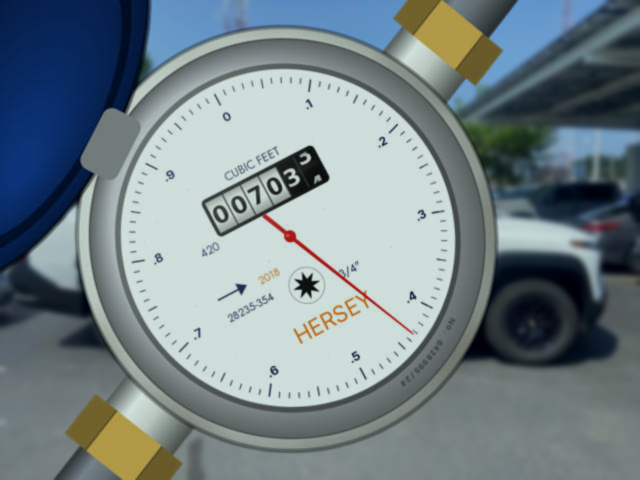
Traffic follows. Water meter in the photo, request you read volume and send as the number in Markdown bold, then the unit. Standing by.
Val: **7033.43** ft³
